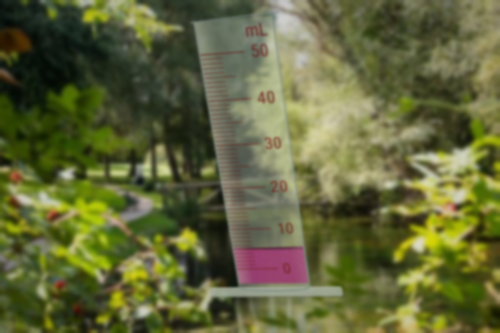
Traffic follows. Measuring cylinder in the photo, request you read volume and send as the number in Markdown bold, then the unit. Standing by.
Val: **5** mL
